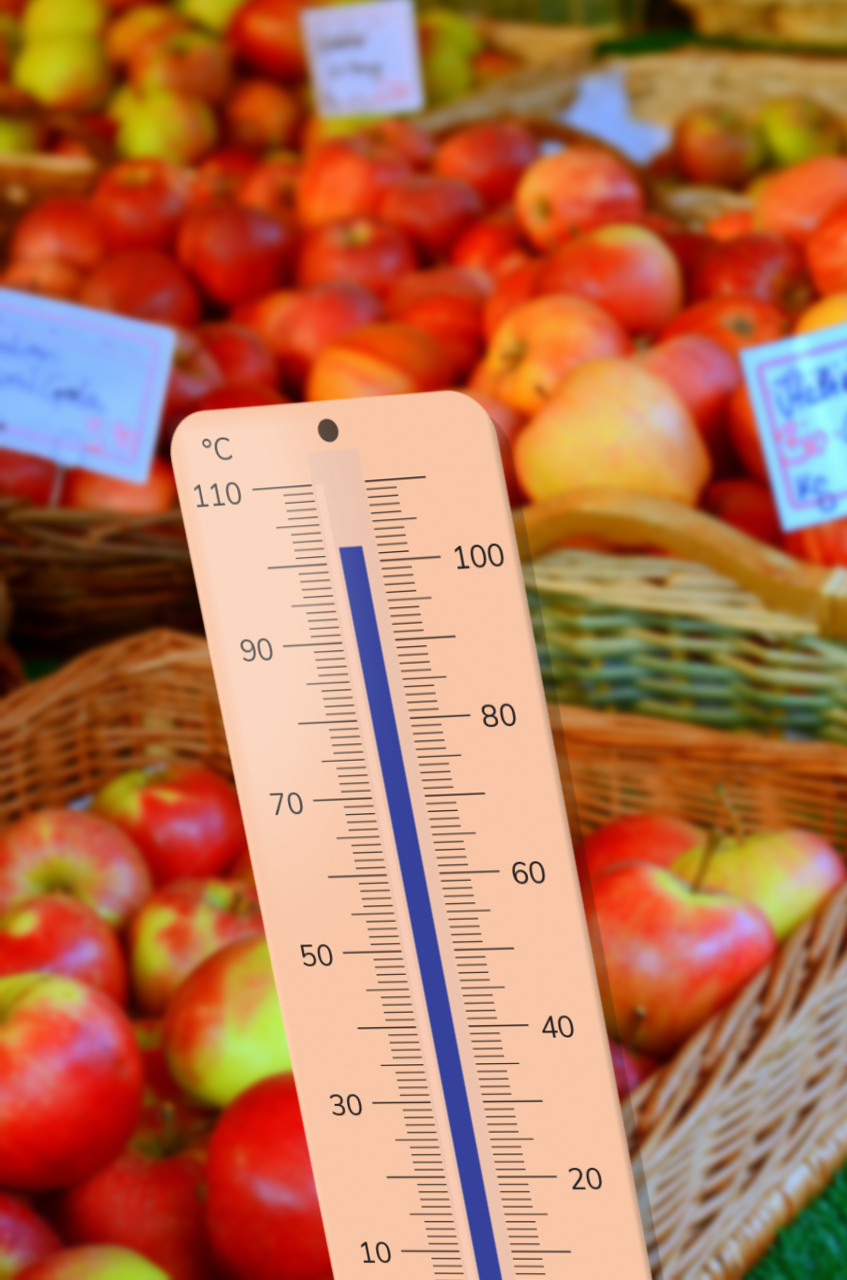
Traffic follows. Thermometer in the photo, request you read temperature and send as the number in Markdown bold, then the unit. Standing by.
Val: **102** °C
